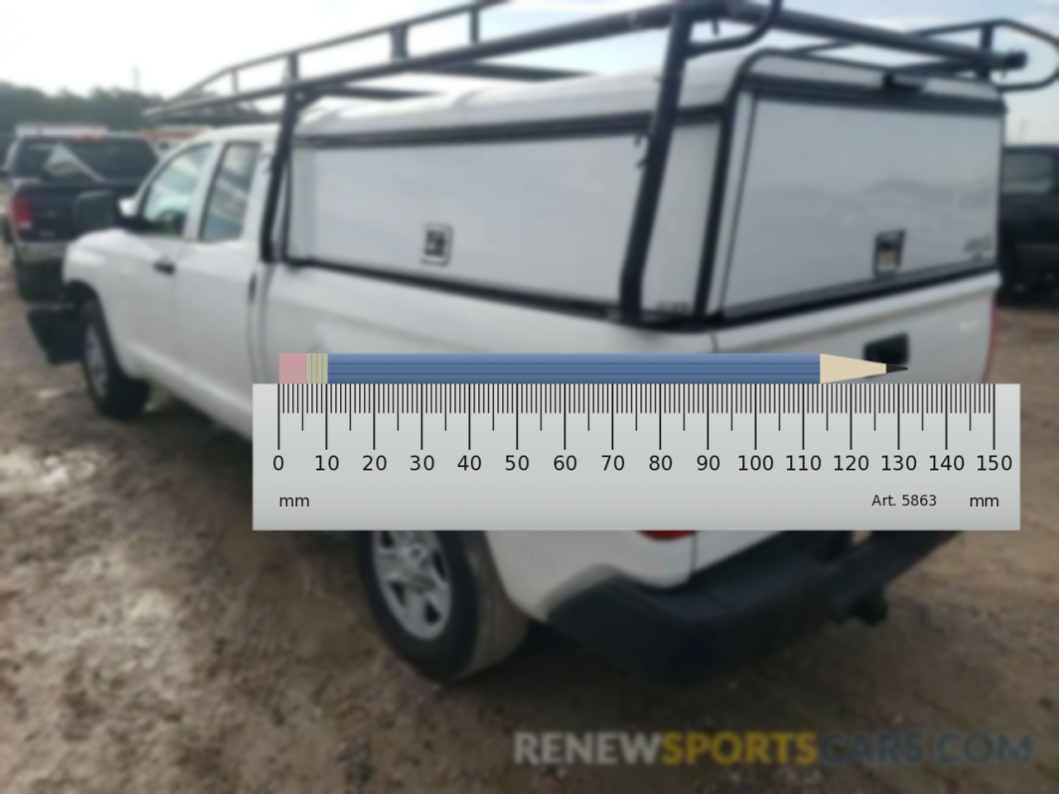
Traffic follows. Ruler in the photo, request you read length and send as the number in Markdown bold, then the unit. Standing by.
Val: **132** mm
